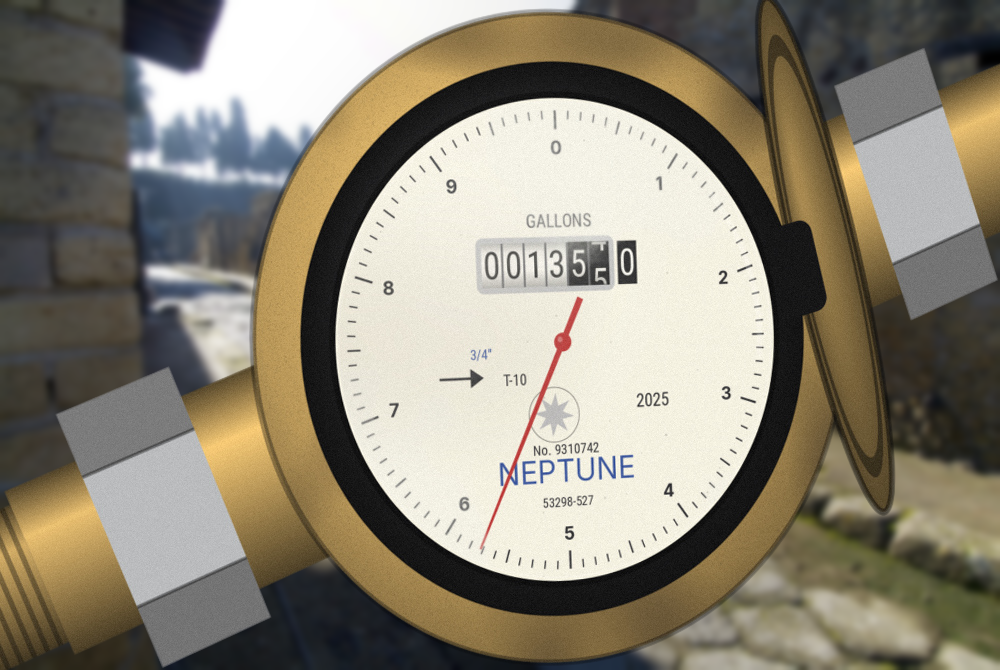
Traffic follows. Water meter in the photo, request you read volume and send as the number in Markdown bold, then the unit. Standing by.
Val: **13545.7** gal
